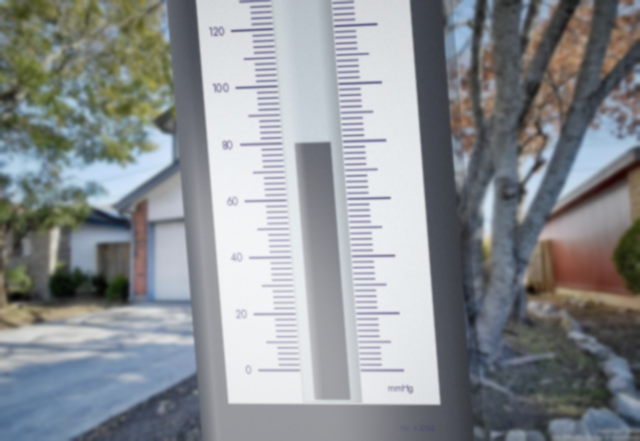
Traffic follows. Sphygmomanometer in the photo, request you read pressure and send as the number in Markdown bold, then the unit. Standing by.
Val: **80** mmHg
